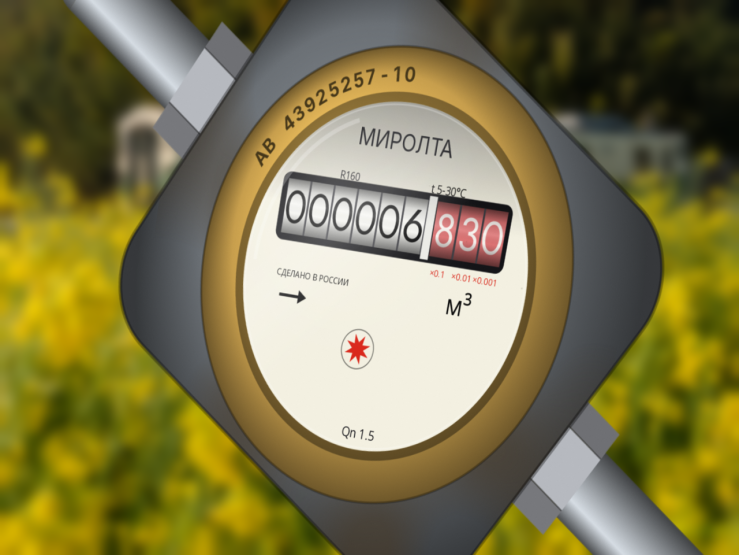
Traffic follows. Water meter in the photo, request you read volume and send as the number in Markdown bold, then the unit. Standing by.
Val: **6.830** m³
